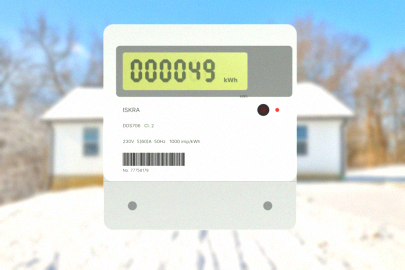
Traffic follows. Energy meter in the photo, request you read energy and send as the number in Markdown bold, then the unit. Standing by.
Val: **49** kWh
